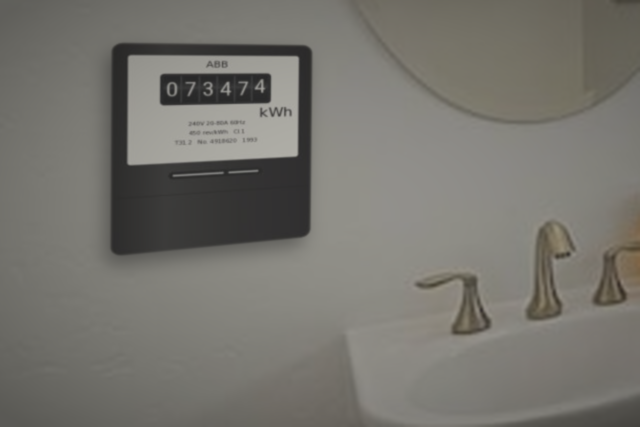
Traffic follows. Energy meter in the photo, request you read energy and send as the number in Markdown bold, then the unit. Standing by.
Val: **73474** kWh
